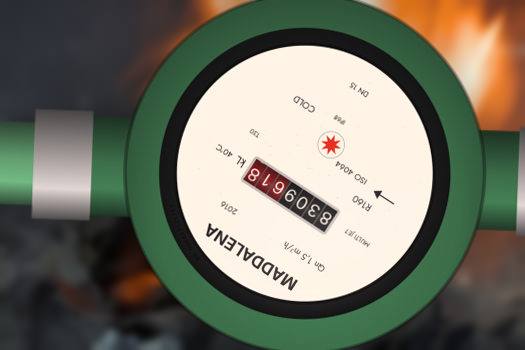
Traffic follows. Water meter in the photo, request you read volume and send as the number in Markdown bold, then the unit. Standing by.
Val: **8309.618** kL
